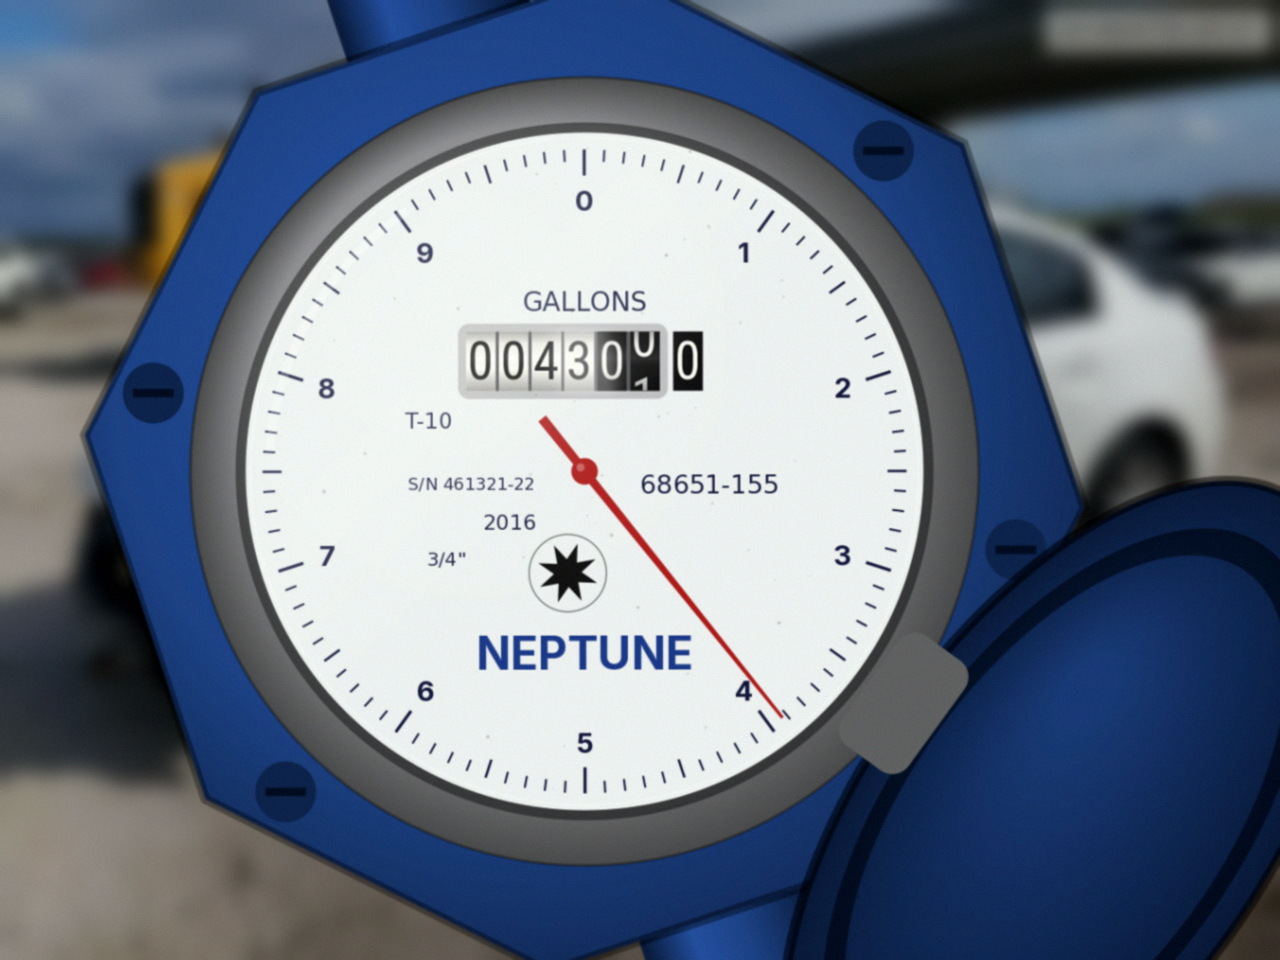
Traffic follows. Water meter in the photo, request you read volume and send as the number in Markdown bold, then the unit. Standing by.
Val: **43003.9** gal
